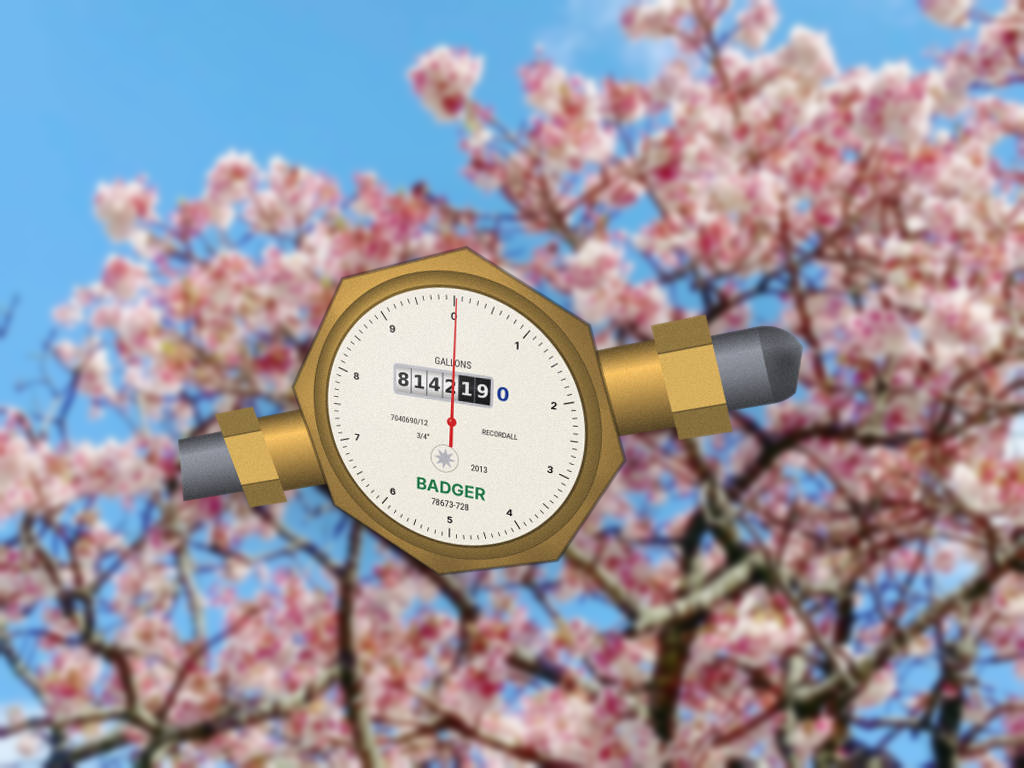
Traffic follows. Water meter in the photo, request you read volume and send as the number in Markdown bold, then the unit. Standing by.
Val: **8142190.0** gal
